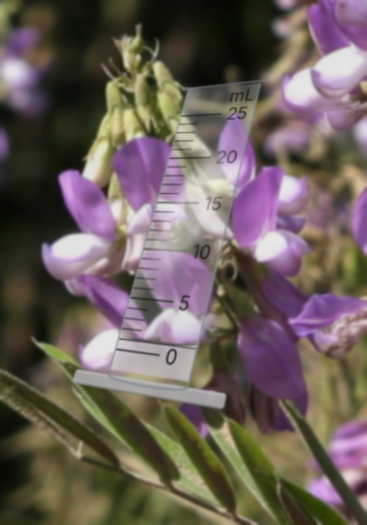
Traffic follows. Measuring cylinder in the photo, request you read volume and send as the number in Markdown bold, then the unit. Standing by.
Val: **1** mL
